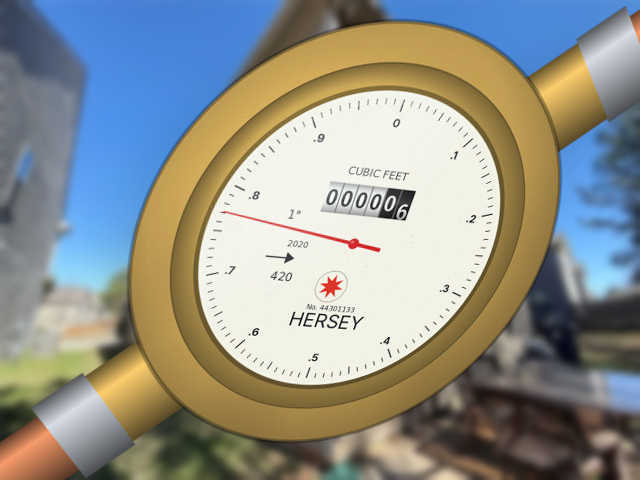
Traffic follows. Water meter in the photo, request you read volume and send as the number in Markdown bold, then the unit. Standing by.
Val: **5.77** ft³
